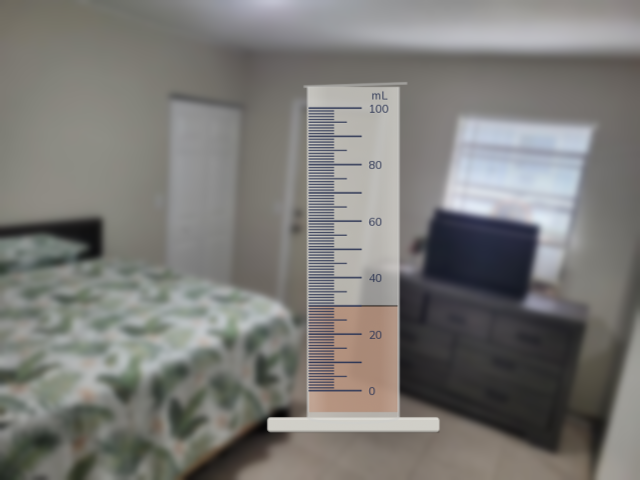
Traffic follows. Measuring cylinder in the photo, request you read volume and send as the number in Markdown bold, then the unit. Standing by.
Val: **30** mL
